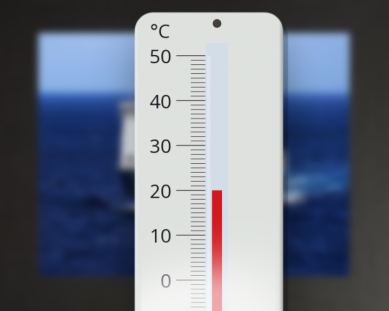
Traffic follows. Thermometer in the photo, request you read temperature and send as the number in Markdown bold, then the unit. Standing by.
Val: **20** °C
